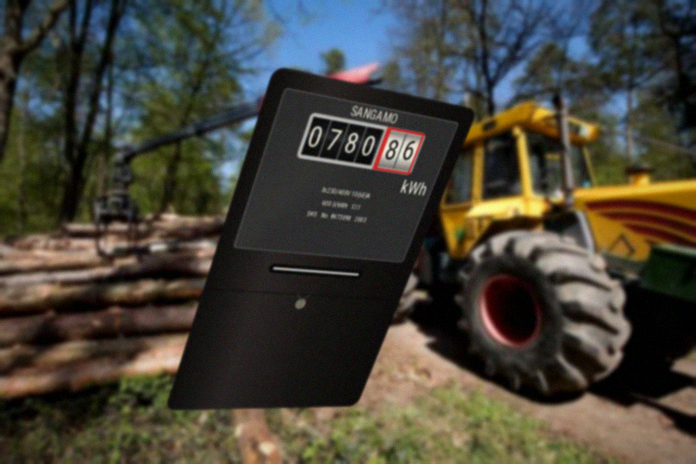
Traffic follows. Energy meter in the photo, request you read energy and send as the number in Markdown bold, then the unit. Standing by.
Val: **780.86** kWh
